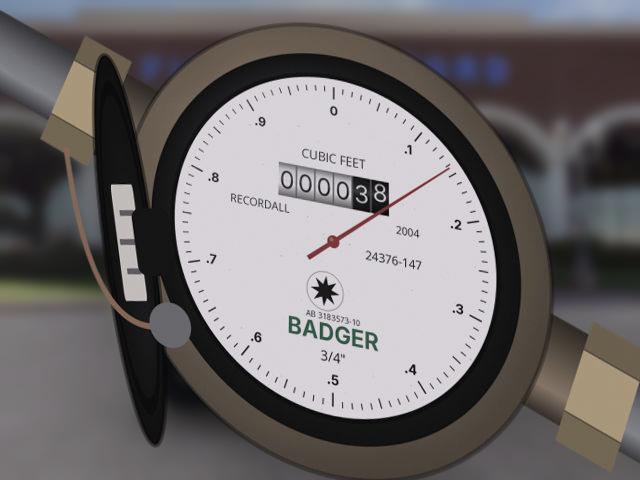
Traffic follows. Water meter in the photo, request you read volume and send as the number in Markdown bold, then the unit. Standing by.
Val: **38.14** ft³
